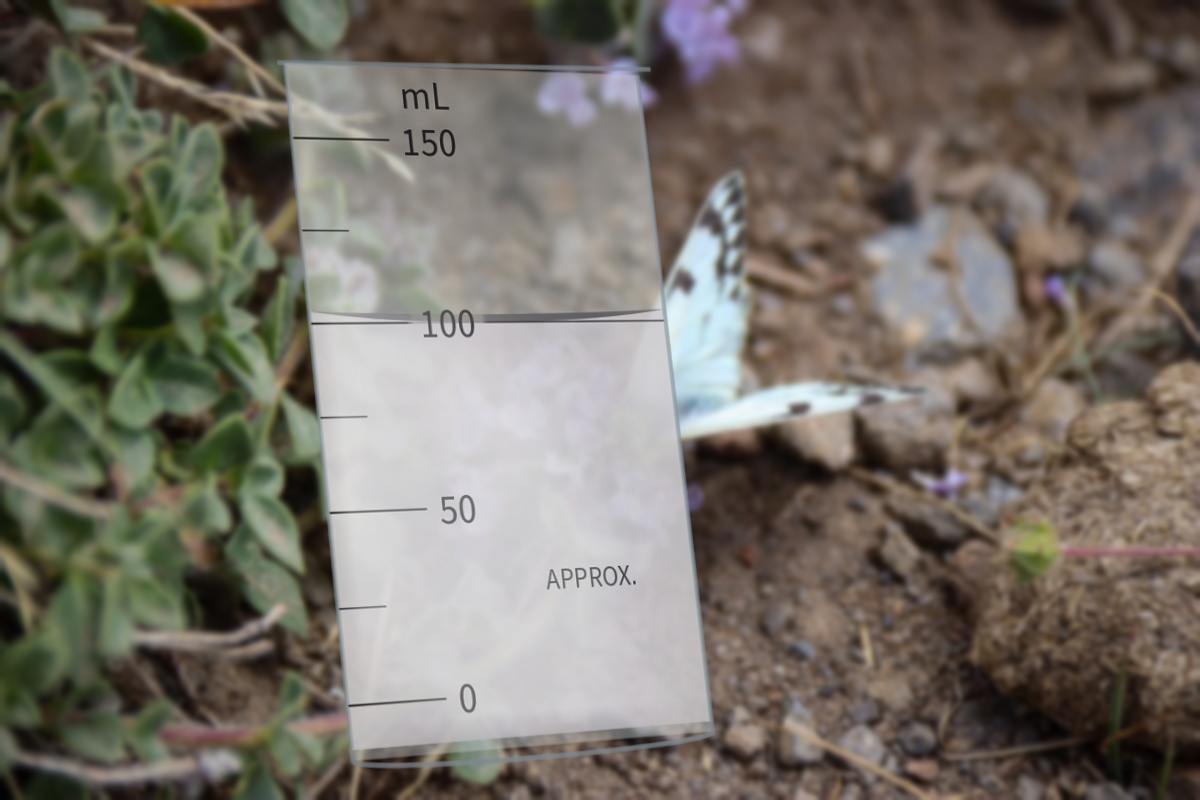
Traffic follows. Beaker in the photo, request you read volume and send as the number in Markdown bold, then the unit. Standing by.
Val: **100** mL
